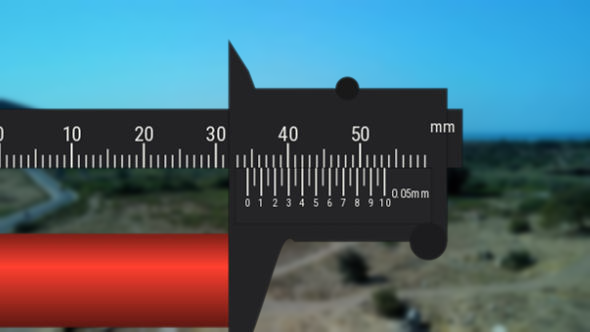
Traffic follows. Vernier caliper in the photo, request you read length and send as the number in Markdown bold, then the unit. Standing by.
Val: **34.4** mm
